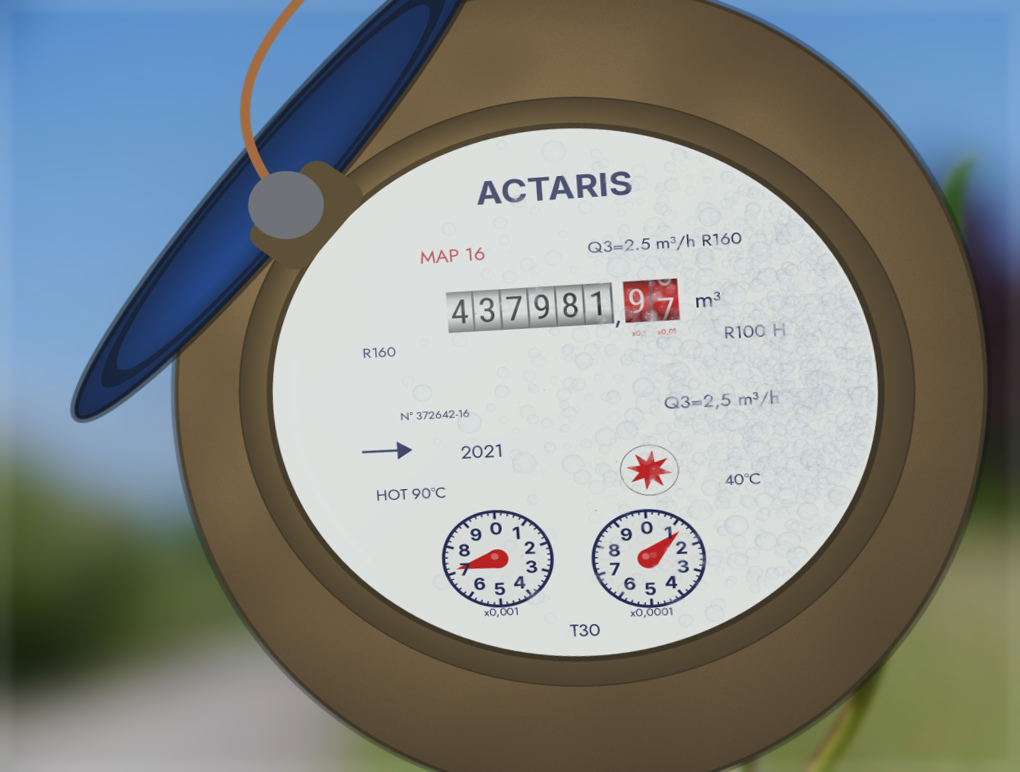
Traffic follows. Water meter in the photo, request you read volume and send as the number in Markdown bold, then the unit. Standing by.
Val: **437981.9671** m³
